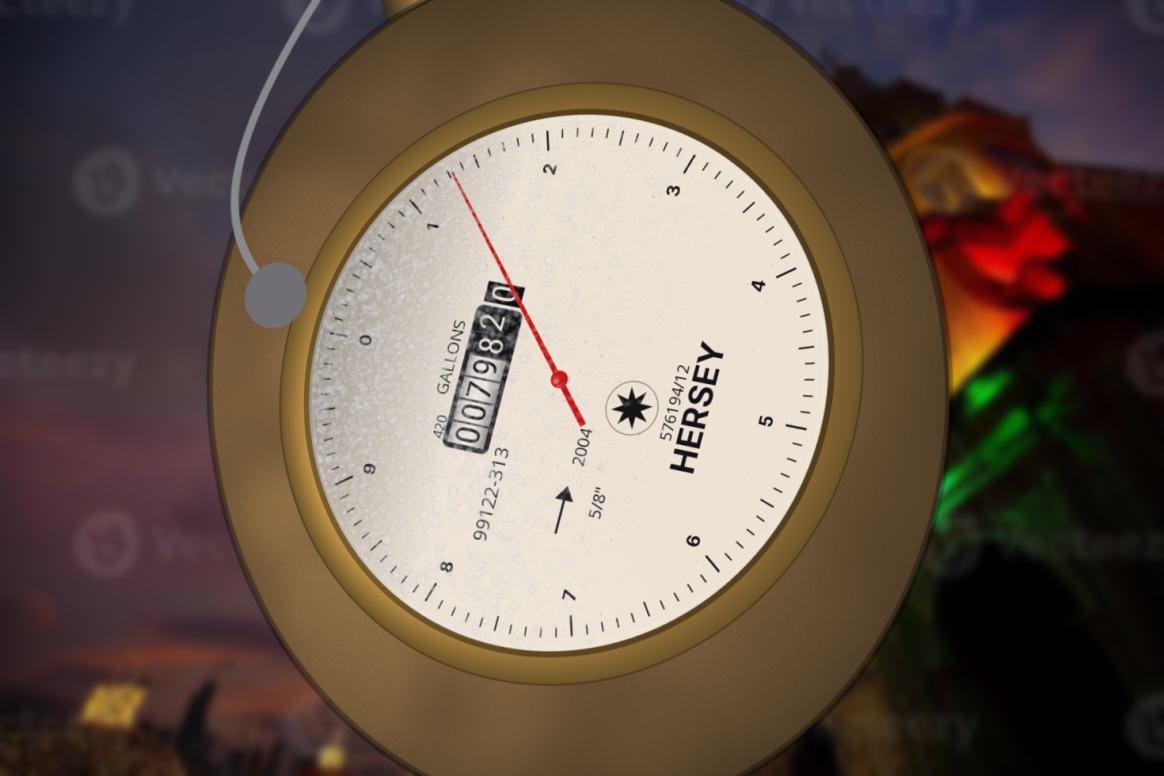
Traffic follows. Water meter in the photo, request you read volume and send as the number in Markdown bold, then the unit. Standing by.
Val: **79821.3** gal
